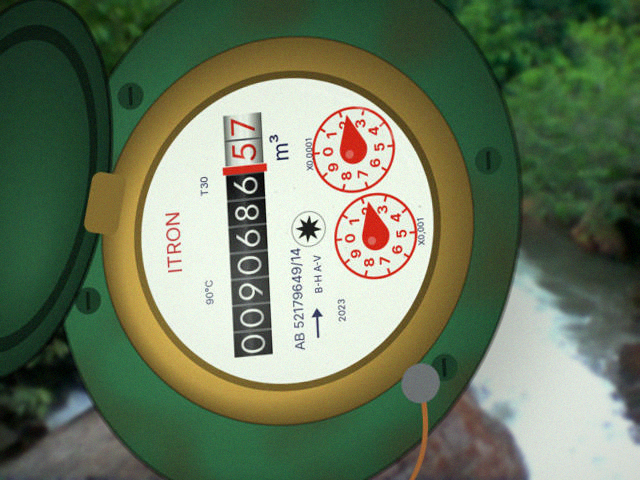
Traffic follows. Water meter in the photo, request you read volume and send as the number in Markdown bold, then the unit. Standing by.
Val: **90686.5722** m³
